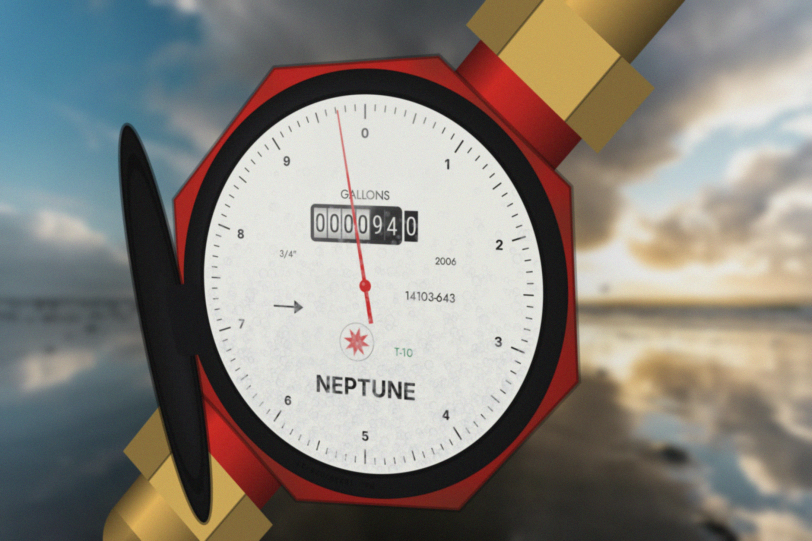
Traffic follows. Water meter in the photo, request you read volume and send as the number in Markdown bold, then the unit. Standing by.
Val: **939.7** gal
